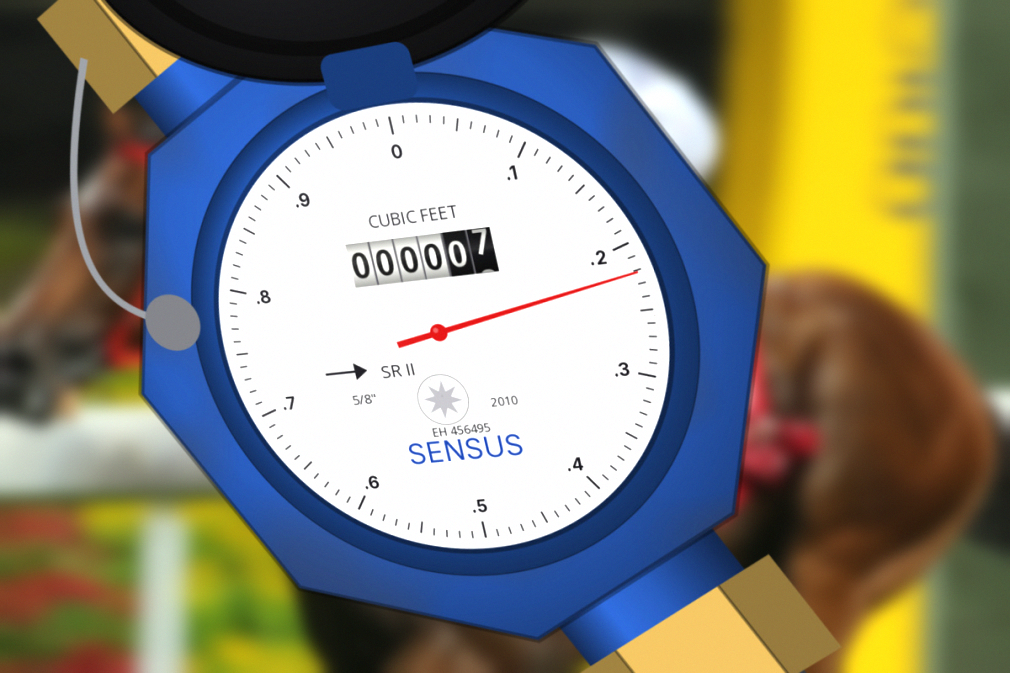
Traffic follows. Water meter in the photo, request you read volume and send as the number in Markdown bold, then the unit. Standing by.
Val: **7.22** ft³
